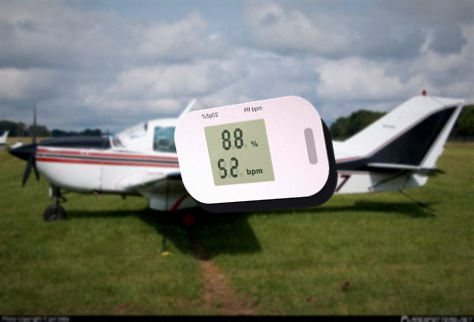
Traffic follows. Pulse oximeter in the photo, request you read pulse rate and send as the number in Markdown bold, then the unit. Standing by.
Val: **52** bpm
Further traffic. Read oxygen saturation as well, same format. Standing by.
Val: **88** %
